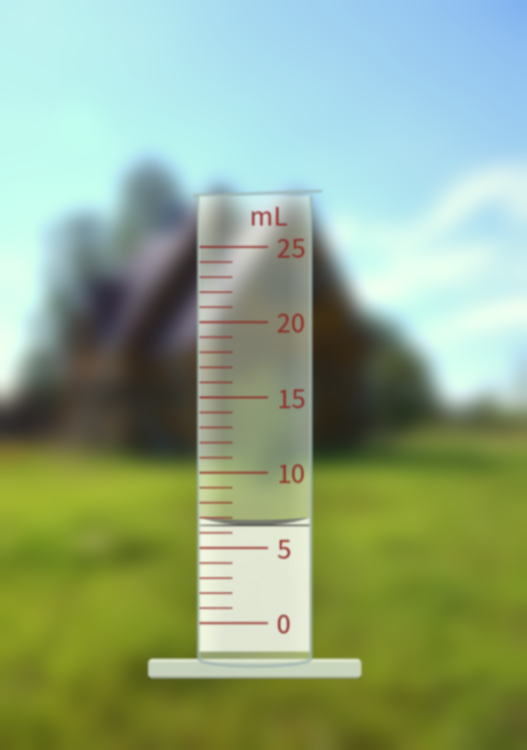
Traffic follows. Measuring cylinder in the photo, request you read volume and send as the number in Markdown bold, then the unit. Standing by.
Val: **6.5** mL
